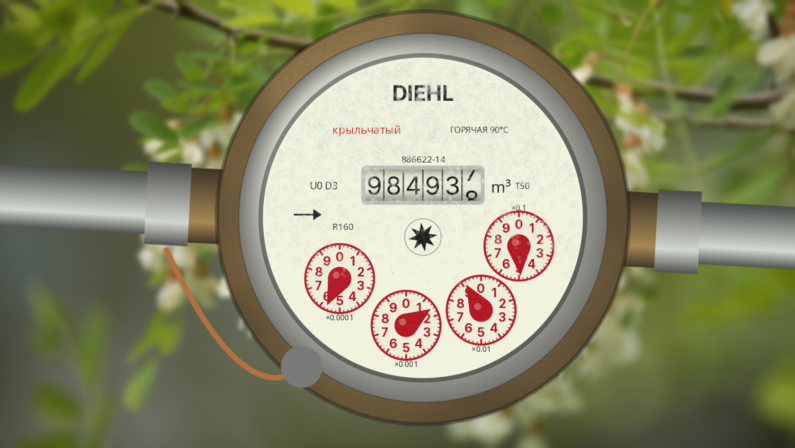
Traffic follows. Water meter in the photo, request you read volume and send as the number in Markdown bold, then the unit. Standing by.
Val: **984937.4915** m³
